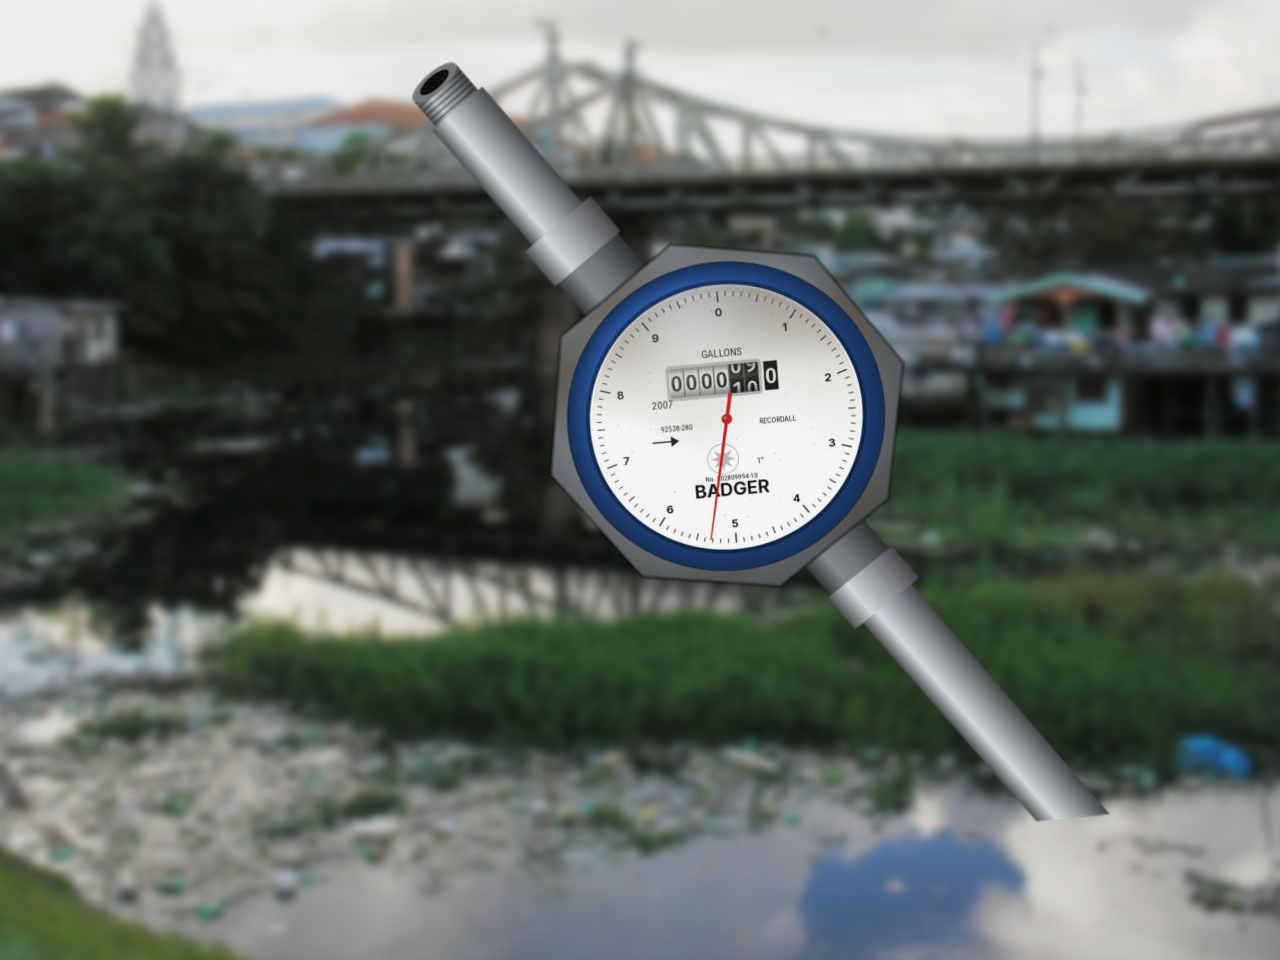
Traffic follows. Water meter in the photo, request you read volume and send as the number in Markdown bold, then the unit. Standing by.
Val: **95.3** gal
